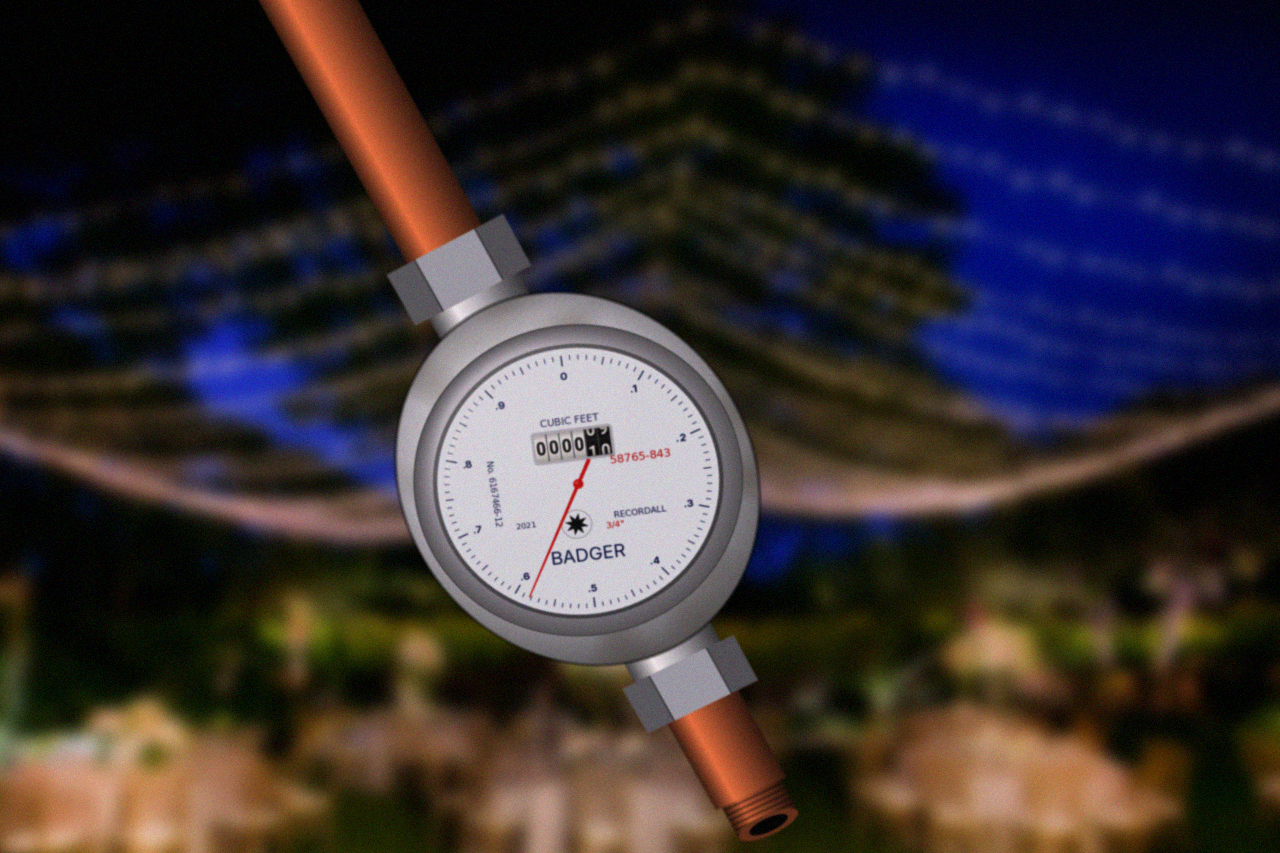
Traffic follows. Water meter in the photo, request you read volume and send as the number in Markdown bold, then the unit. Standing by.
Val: **9.58** ft³
